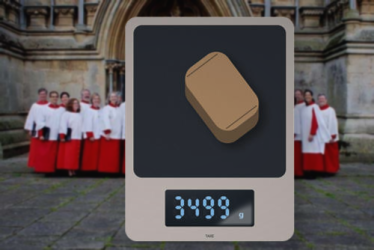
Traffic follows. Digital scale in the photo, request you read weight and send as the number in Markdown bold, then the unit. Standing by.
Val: **3499** g
